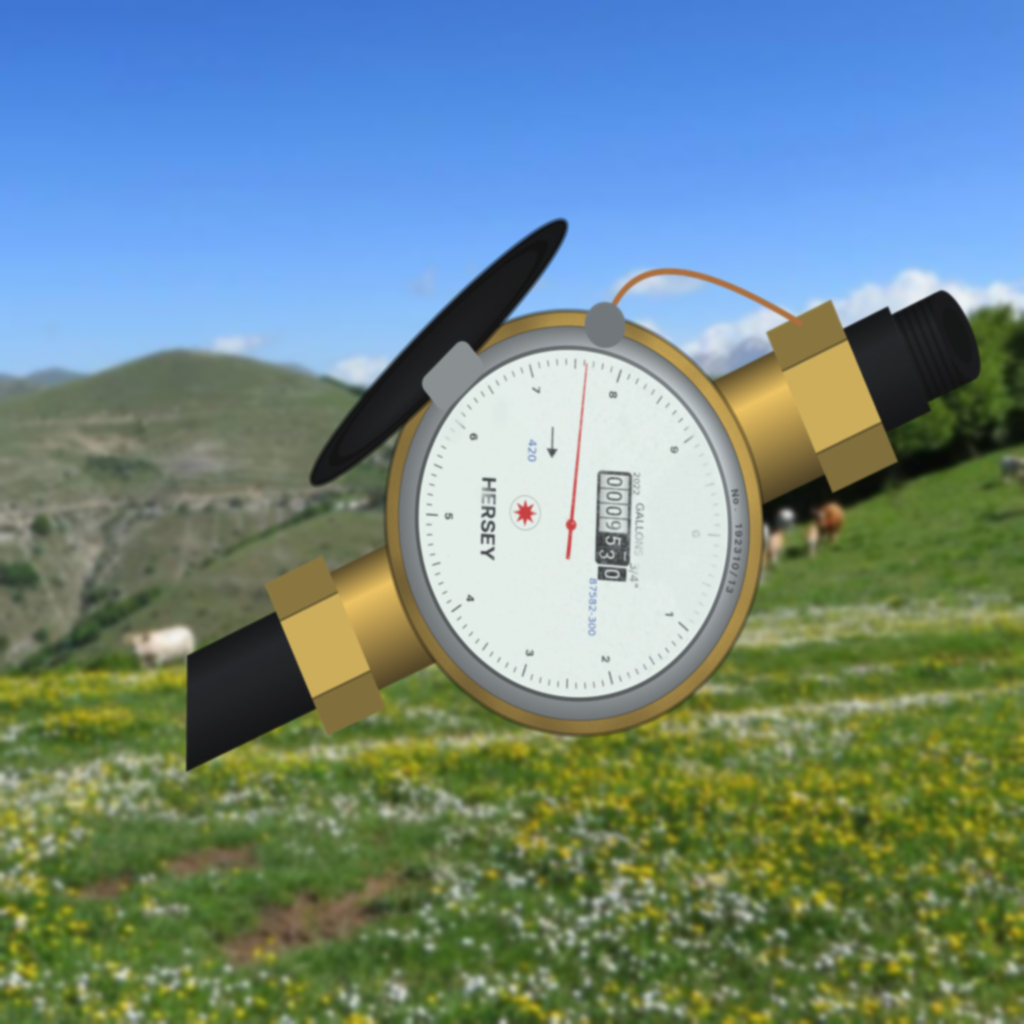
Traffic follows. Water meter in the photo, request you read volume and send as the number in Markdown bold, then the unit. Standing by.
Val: **9527.6** gal
